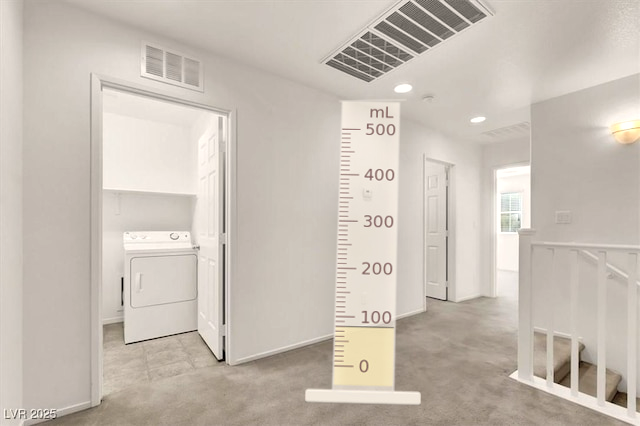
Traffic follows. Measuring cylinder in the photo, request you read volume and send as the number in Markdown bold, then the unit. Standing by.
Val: **80** mL
